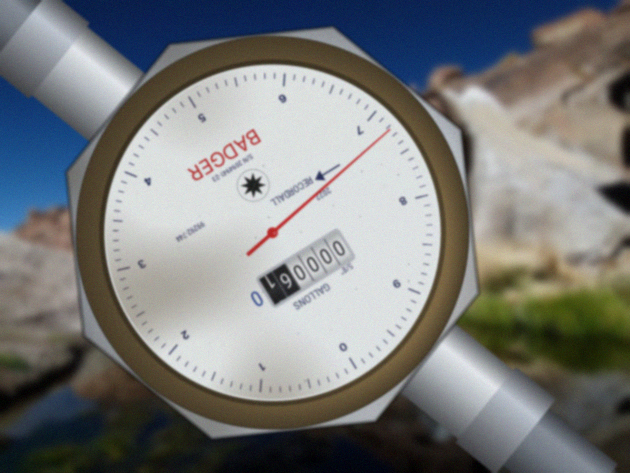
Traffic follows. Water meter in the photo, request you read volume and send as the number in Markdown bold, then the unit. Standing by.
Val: **607.2** gal
